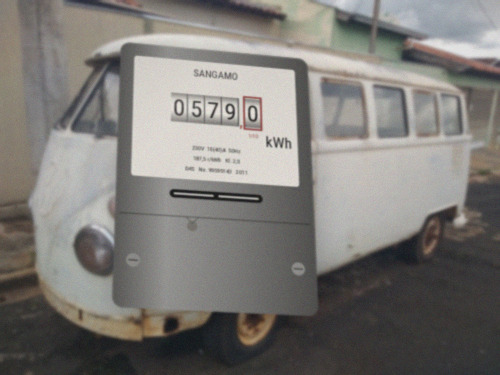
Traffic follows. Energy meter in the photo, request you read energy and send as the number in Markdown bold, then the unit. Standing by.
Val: **579.0** kWh
